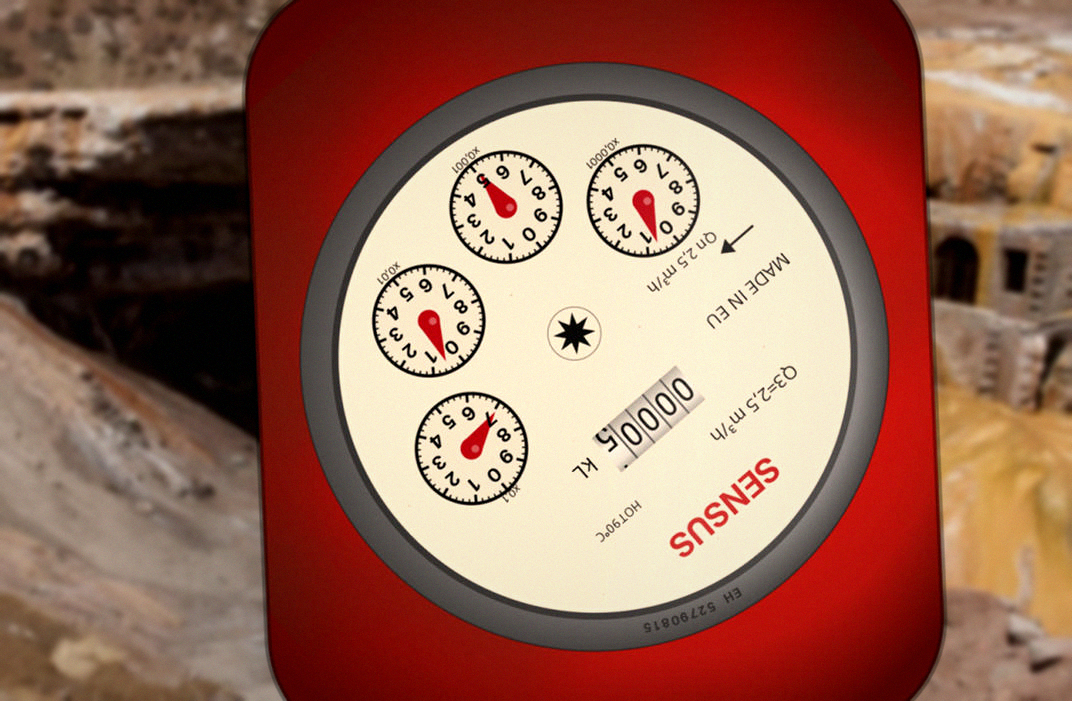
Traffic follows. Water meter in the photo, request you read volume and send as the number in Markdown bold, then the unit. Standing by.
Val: **4.7050** kL
